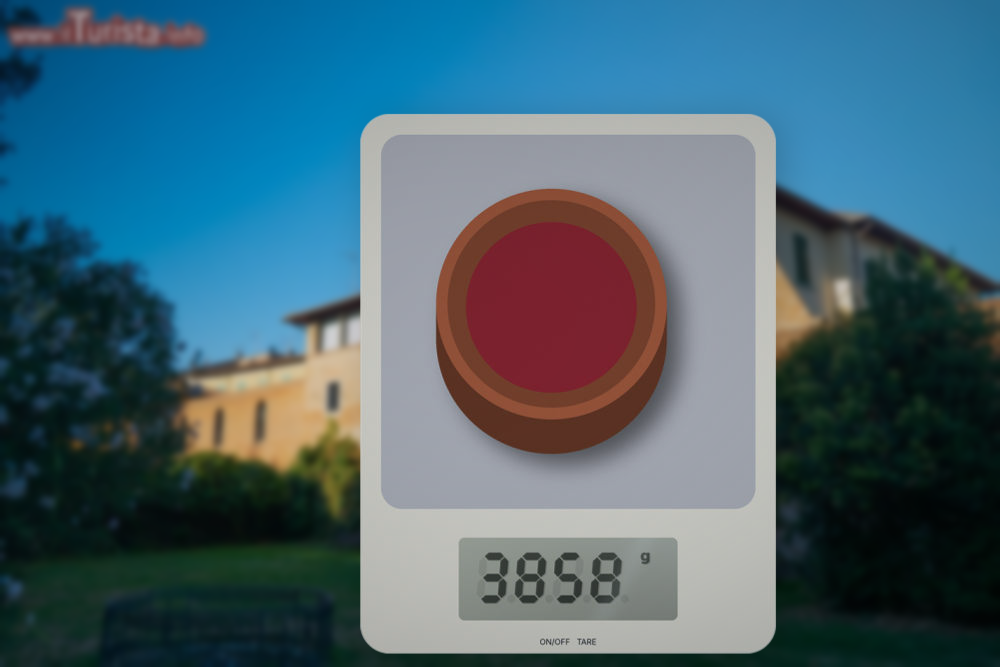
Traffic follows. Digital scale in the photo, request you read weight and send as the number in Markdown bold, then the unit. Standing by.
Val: **3858** g
